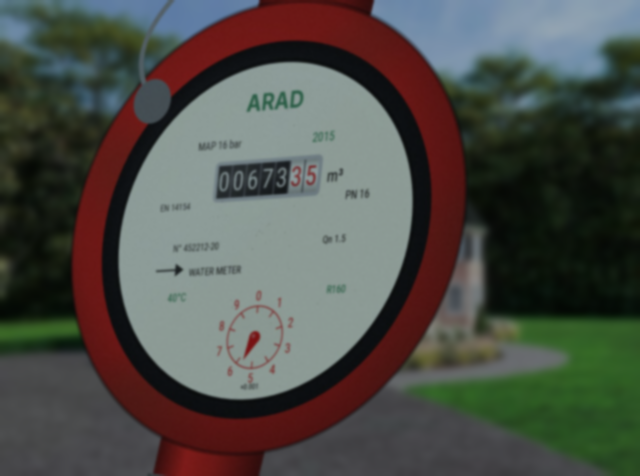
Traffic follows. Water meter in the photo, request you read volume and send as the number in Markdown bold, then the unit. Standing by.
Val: **673.355** m³
